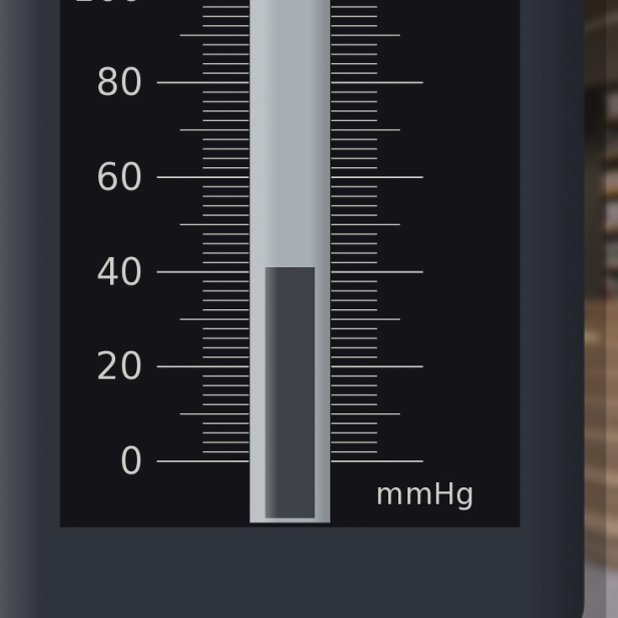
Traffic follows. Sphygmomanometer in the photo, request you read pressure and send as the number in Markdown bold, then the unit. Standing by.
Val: **41** mmHg
